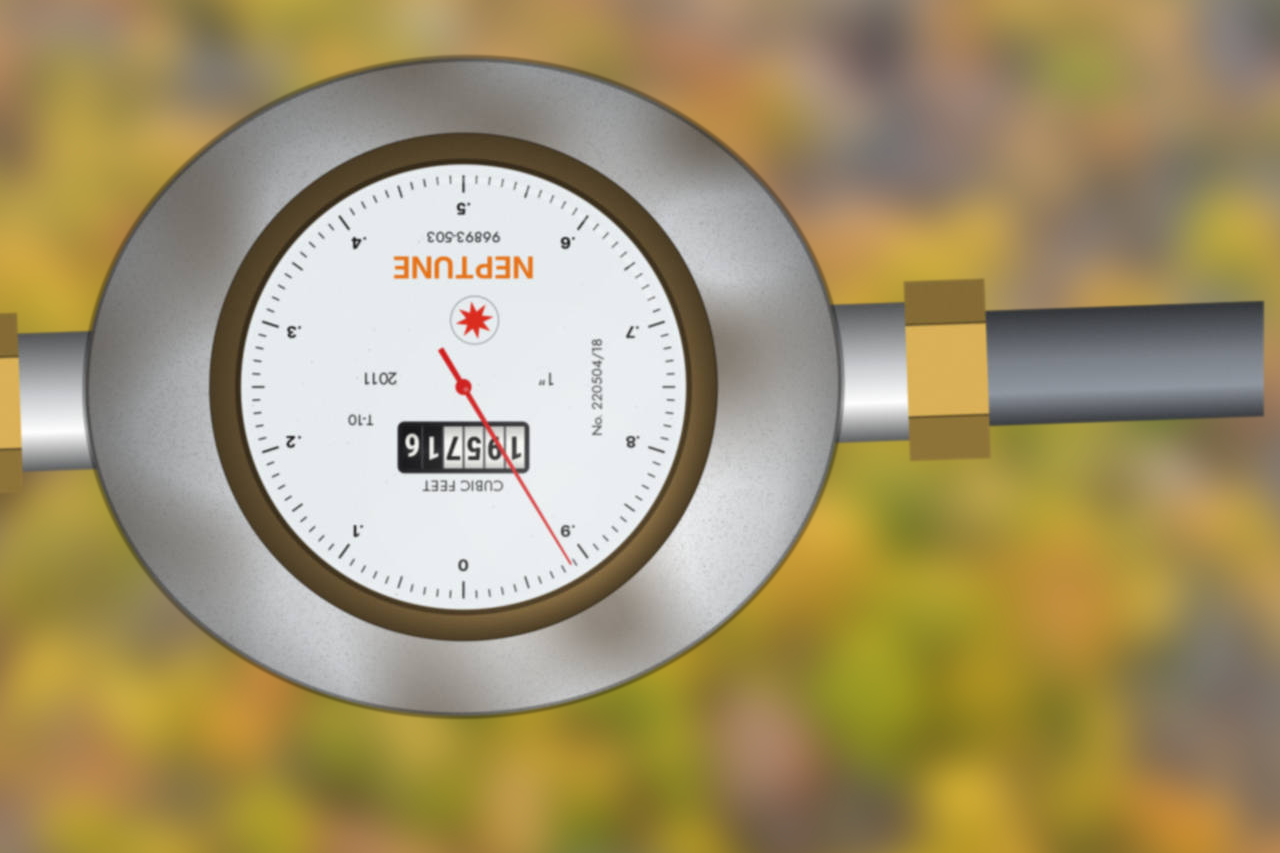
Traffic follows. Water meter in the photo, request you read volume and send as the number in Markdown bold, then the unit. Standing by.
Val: **195715.91** ft³
